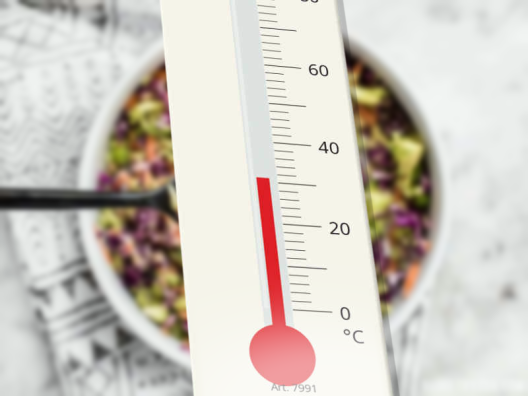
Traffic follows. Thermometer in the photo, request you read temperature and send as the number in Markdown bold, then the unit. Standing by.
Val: **31** °C
